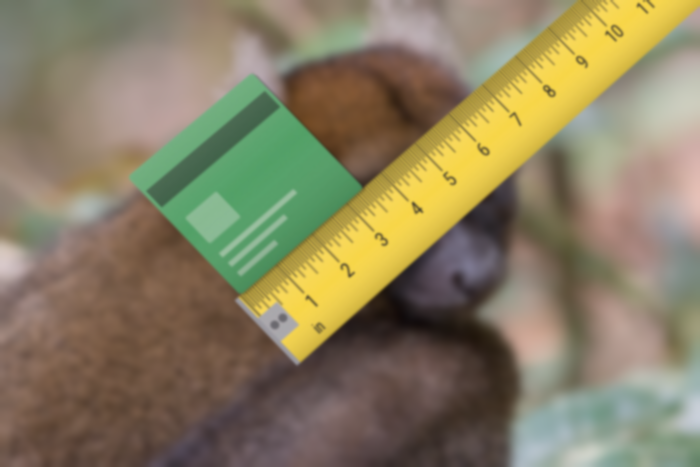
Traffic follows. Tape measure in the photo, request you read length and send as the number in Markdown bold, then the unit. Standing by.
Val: **3.5** in
